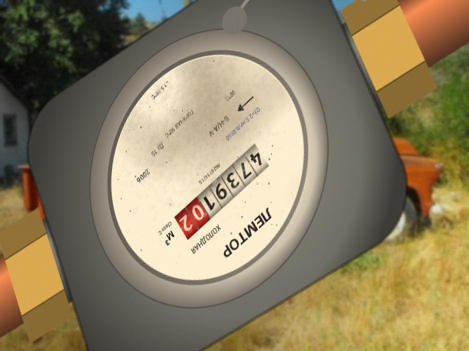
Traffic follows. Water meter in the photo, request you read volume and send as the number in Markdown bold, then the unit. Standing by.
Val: **47391.02** m³
